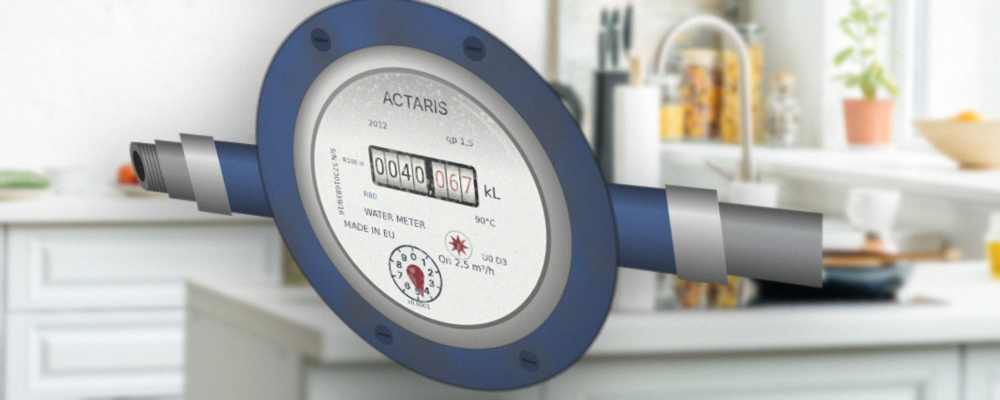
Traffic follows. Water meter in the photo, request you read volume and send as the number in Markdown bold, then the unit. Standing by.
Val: **40.0674** kL
